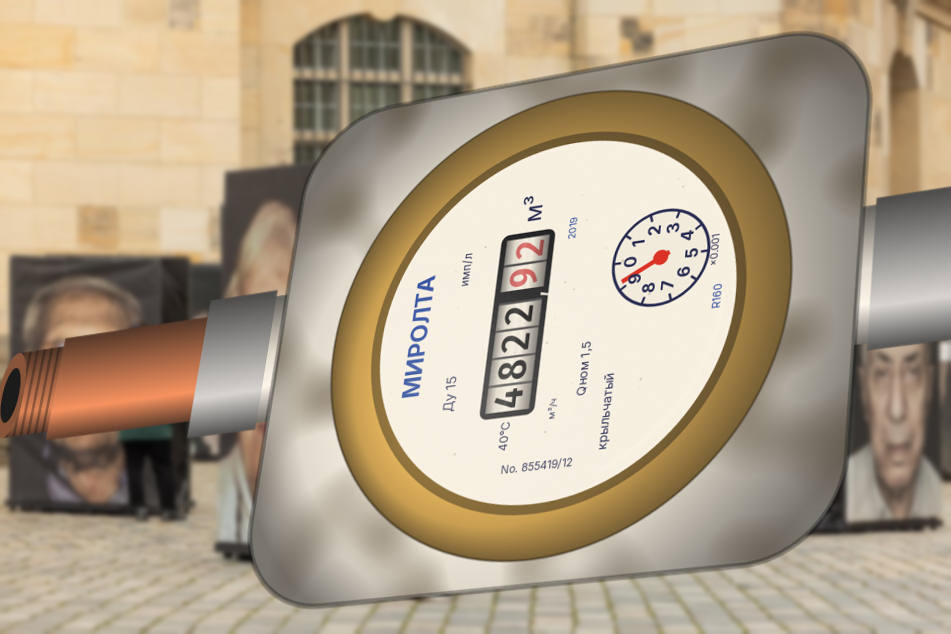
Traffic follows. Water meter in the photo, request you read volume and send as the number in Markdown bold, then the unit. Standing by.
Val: **4822.919** m³
